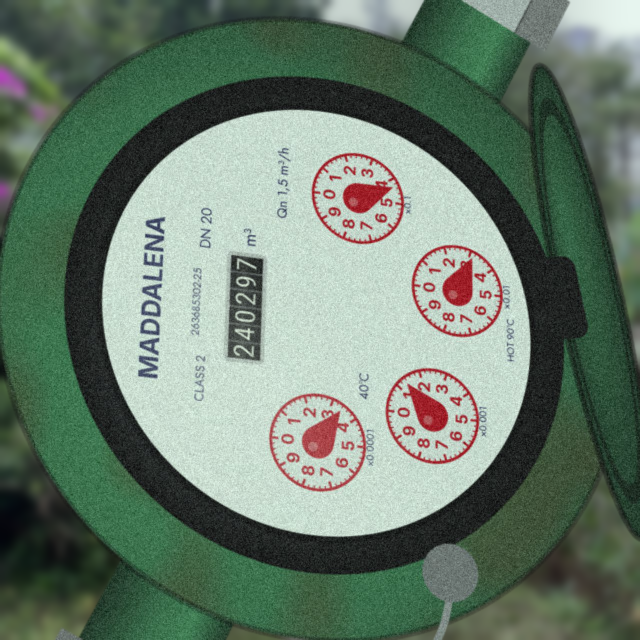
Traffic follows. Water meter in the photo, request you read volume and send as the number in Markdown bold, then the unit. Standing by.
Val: **240297.4313** m³
